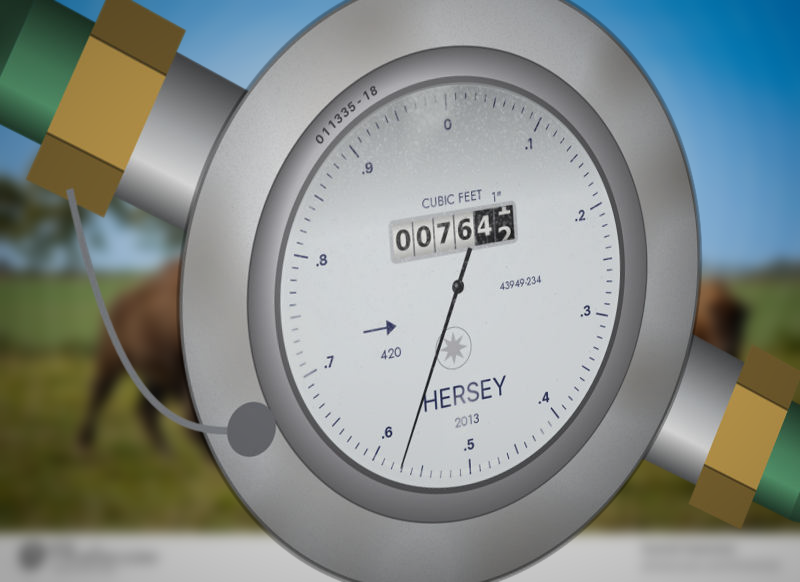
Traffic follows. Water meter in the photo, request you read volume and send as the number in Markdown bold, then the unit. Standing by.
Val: **7641.57** ft³
